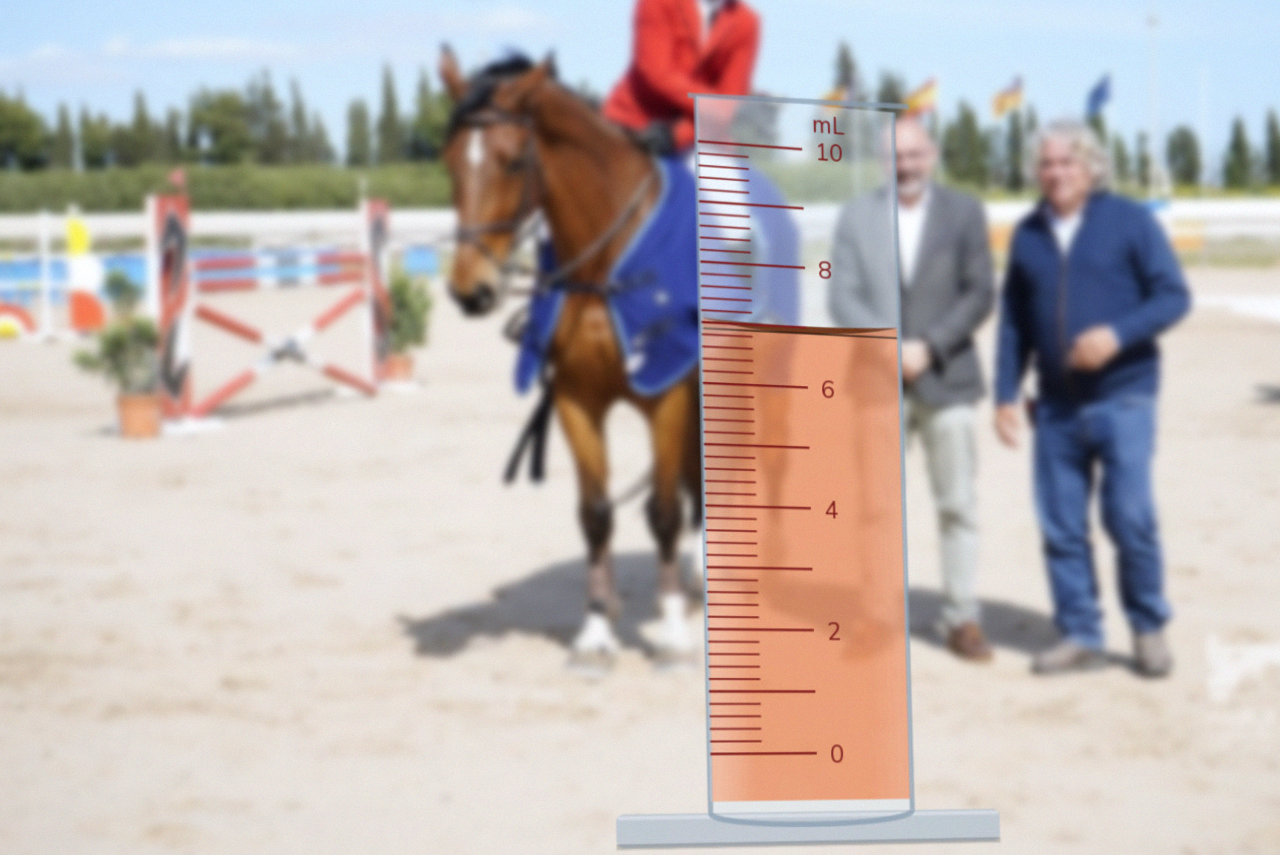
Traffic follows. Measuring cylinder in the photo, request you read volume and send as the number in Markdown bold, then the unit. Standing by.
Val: **6.9** mL
